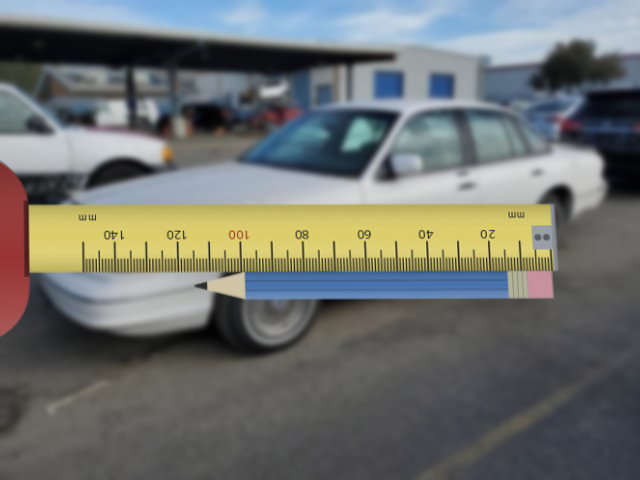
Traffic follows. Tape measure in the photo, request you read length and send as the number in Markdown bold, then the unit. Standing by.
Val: **115** mm
